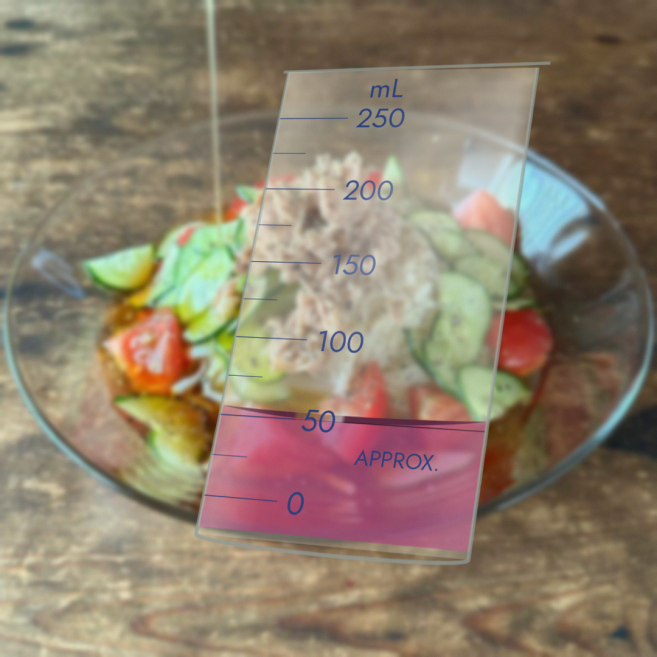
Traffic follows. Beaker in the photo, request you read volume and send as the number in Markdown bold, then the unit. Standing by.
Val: **50** mL
